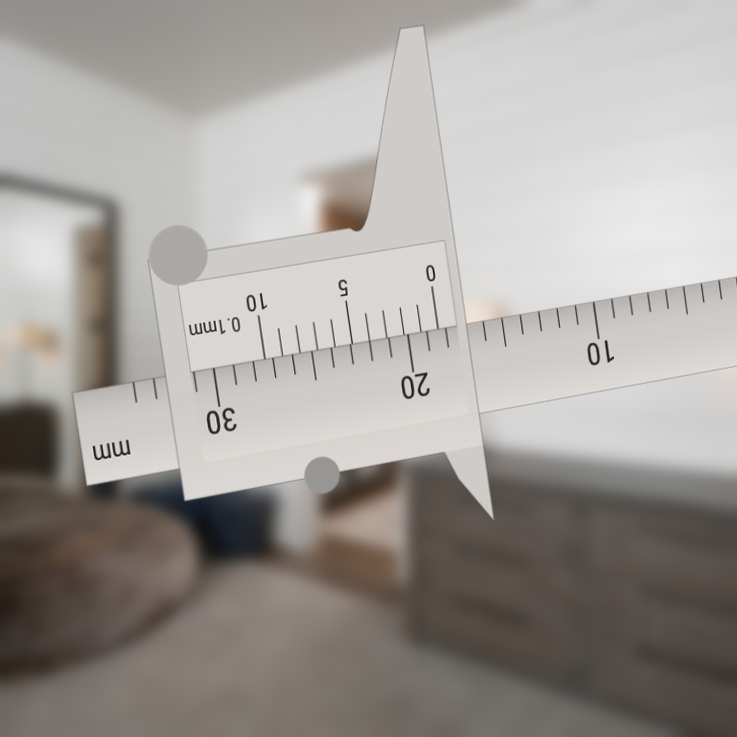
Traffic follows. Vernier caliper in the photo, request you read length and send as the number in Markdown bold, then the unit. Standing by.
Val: **18.4** mm
